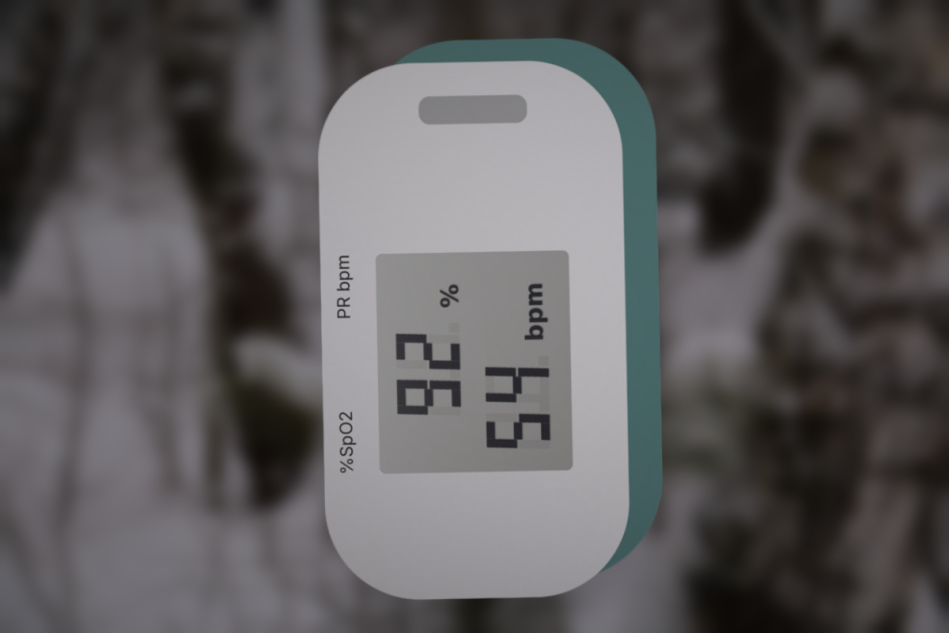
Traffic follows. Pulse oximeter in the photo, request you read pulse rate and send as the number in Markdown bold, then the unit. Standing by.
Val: **54** bpm
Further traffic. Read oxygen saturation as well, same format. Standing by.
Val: **92** %
